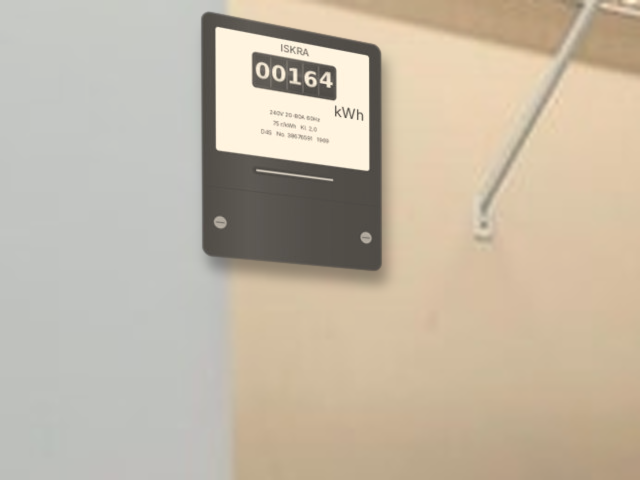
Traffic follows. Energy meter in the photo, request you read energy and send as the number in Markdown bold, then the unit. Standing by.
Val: **164** kWh
